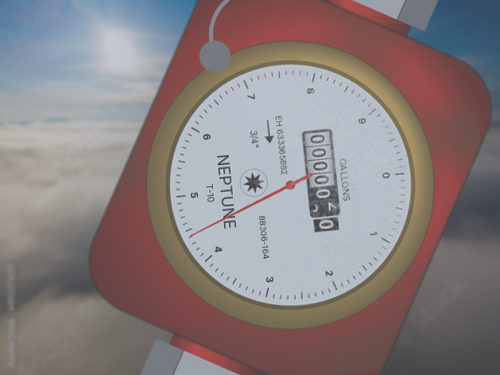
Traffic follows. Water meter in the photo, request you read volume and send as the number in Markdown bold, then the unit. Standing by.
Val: **24.4** gal
